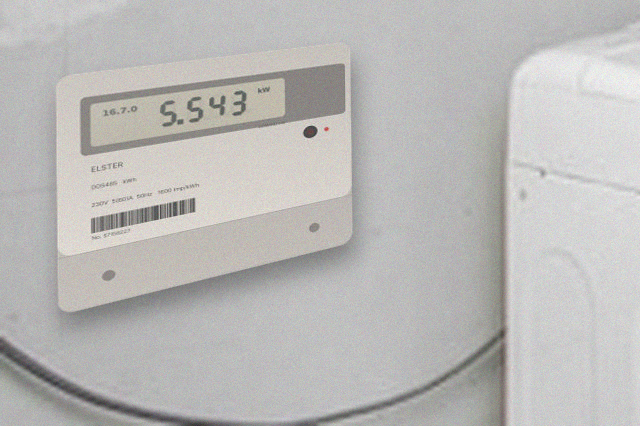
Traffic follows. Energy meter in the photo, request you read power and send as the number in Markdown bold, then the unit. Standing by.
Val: **5.543** kW
